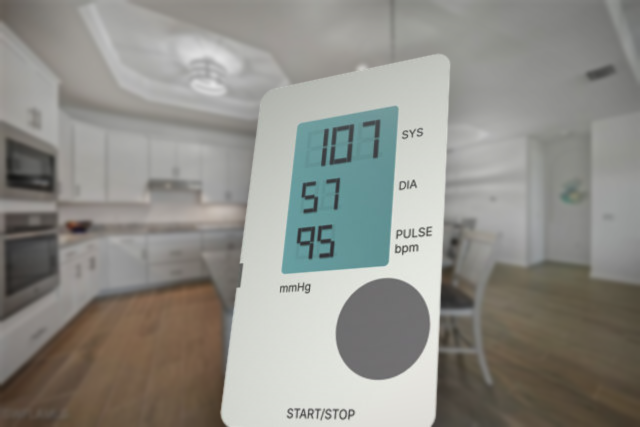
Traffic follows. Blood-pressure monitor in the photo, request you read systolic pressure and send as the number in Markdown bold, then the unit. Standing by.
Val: **107** mmHg
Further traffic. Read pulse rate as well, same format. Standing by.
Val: **95** bpm
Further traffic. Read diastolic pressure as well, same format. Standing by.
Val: **57** mmHg
